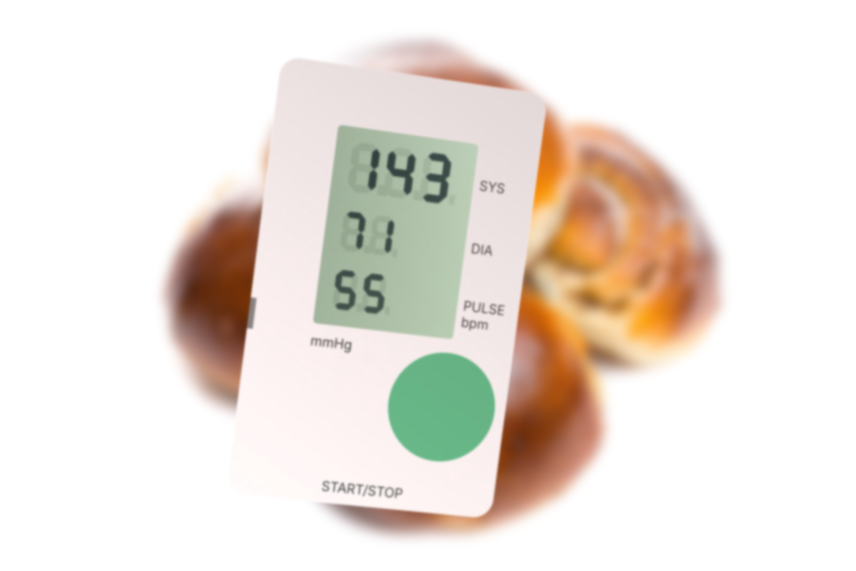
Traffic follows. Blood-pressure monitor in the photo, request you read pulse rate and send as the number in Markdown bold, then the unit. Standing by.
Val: **55** bpm
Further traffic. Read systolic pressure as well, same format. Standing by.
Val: **143** mmHg
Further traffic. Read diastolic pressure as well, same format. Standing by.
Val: **71** mmHg
